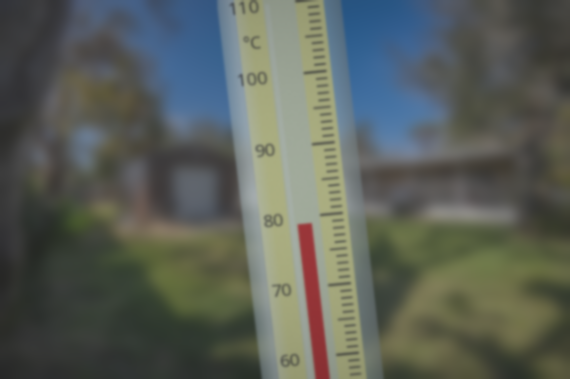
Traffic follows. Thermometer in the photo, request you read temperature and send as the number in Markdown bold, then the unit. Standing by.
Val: **79** °C
